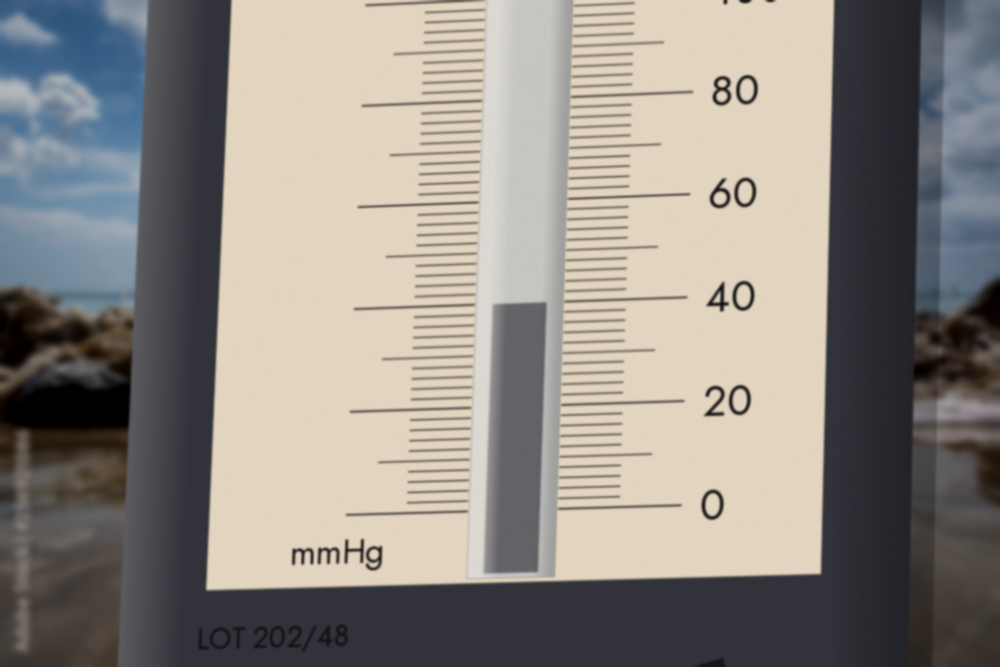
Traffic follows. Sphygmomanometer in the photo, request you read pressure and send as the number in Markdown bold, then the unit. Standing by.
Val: **40** mmHg
